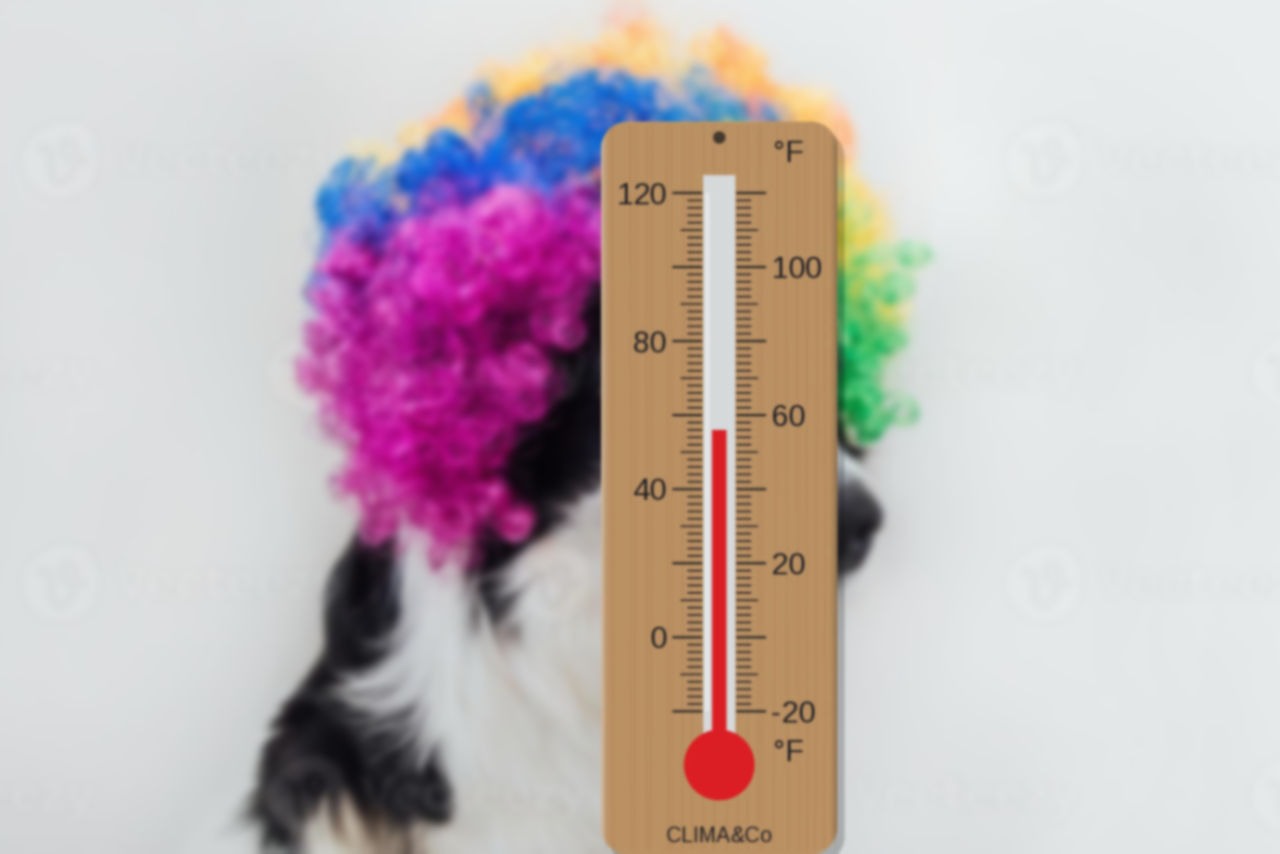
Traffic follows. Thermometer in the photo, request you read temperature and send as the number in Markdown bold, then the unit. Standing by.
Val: **56** °F
